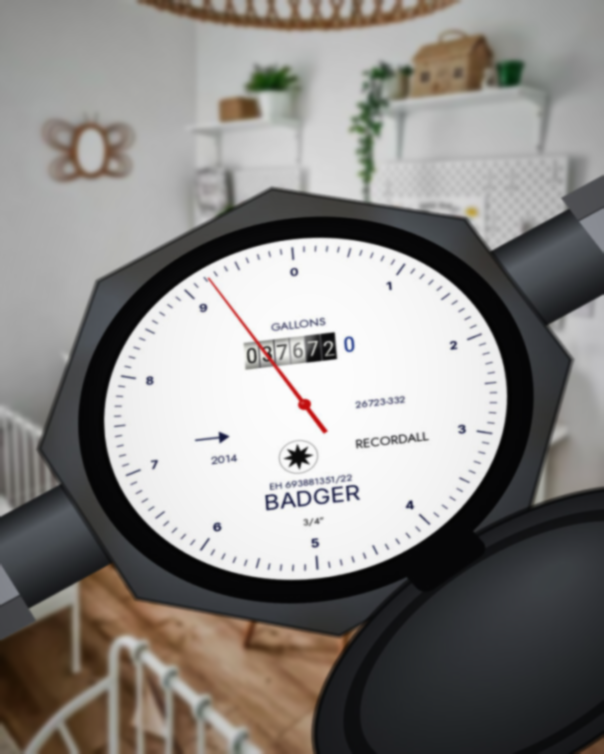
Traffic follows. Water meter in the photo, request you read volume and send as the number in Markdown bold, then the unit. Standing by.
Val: **376719.2** gal
